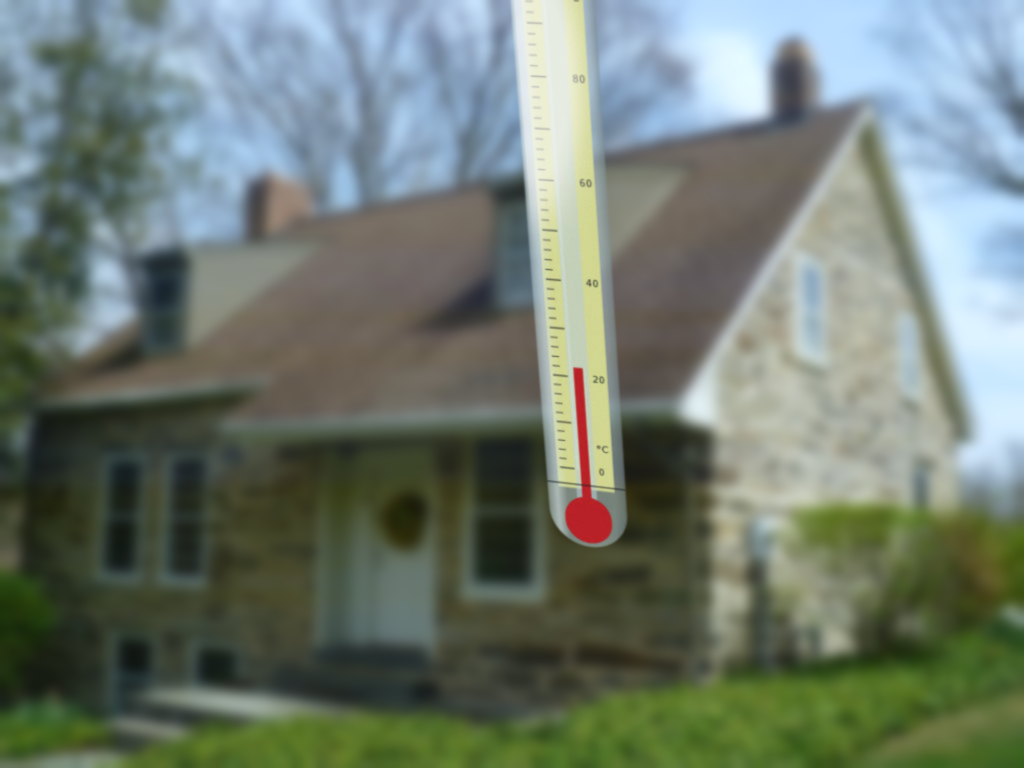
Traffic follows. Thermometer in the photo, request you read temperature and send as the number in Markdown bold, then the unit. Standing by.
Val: **22** °C
